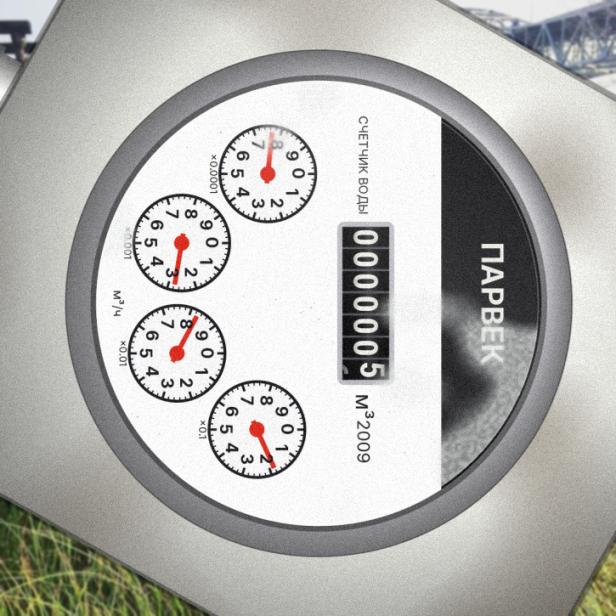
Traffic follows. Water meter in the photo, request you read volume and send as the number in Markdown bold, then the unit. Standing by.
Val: **5.1827** m³
